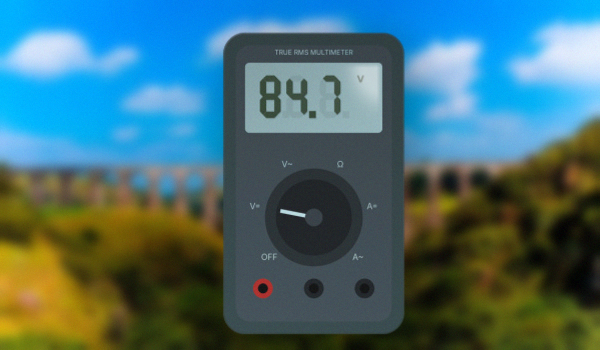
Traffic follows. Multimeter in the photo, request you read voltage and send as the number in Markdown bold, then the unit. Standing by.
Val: **84.7** V
